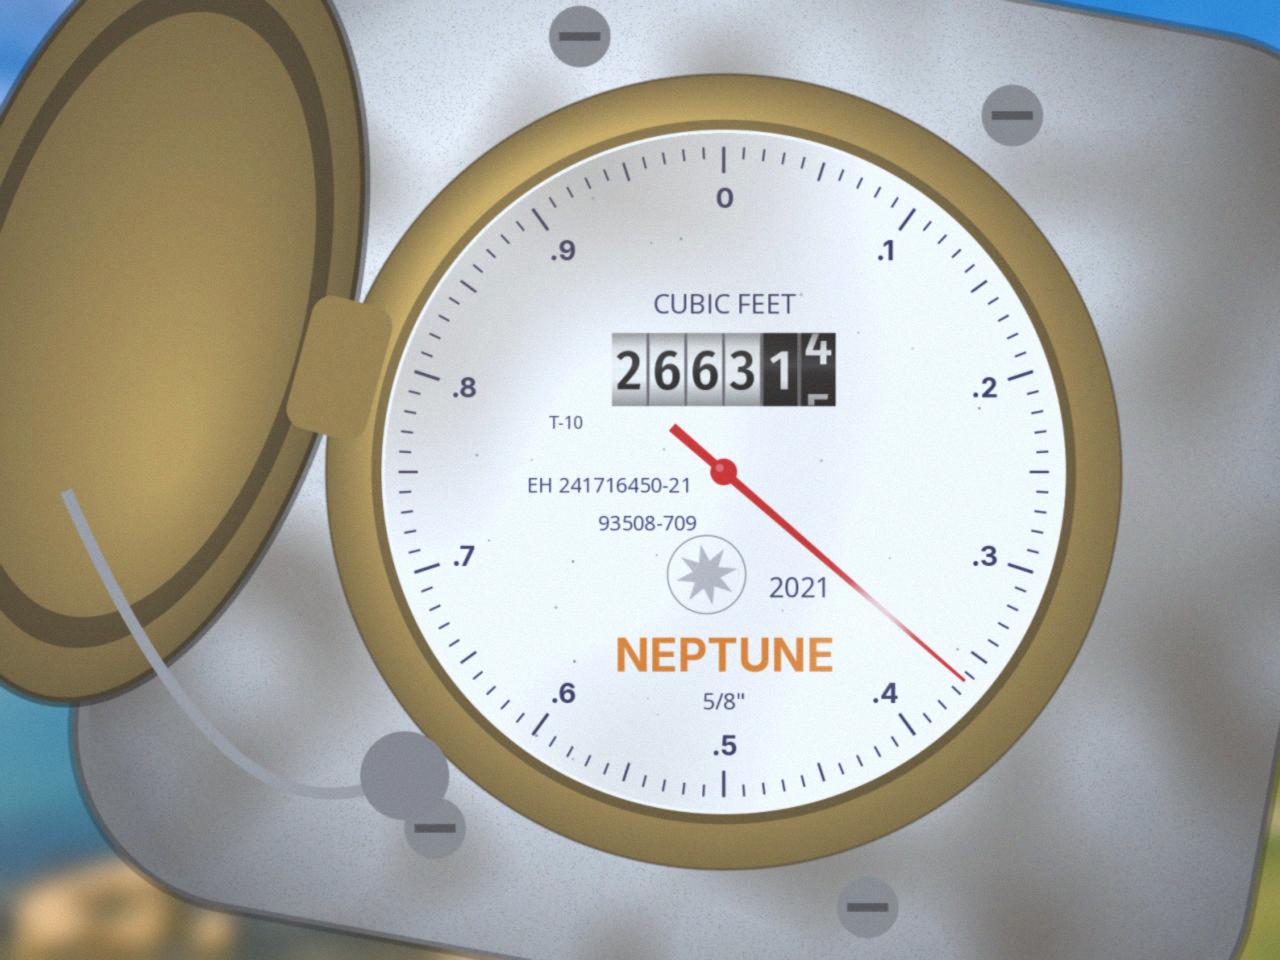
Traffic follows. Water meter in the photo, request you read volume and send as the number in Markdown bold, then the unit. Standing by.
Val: **266314.36** ft³
